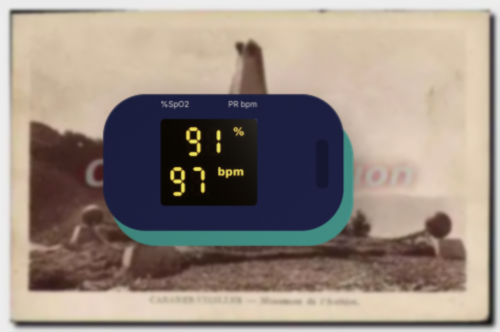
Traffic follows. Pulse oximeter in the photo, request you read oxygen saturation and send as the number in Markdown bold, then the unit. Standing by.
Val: **91** %
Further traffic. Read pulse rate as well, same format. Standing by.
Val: **97** bpm
